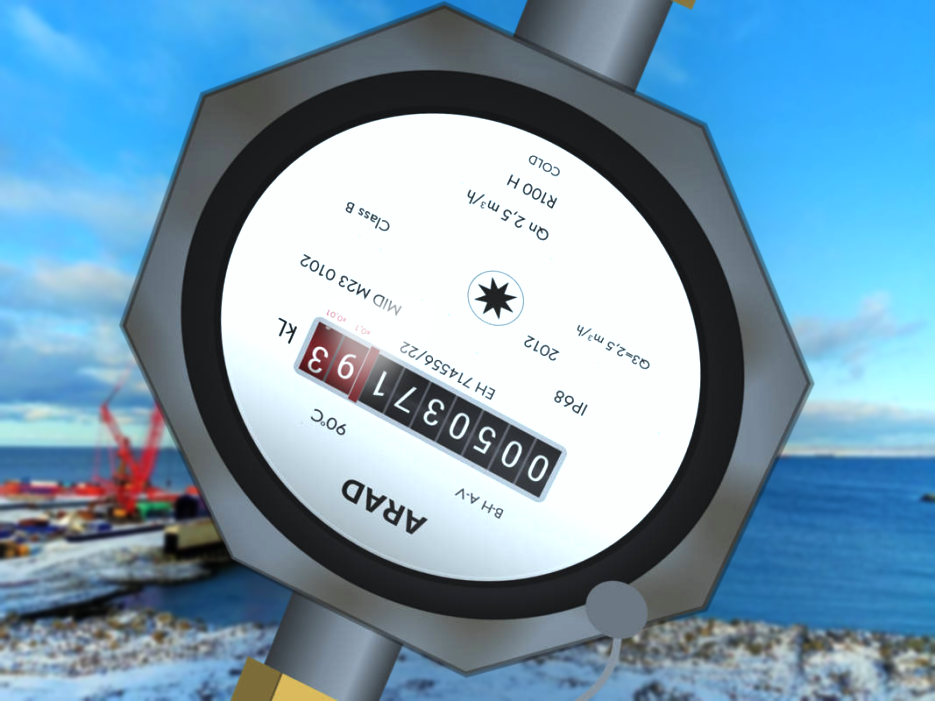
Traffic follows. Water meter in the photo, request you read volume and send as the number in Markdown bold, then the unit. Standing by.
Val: **50371.93** kL
